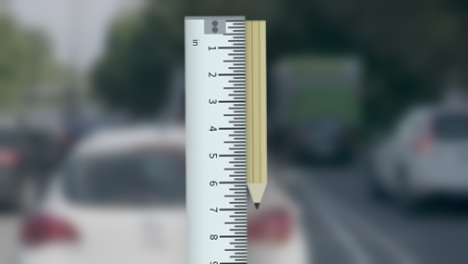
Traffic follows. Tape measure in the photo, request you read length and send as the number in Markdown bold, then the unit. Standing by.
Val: **7** in
